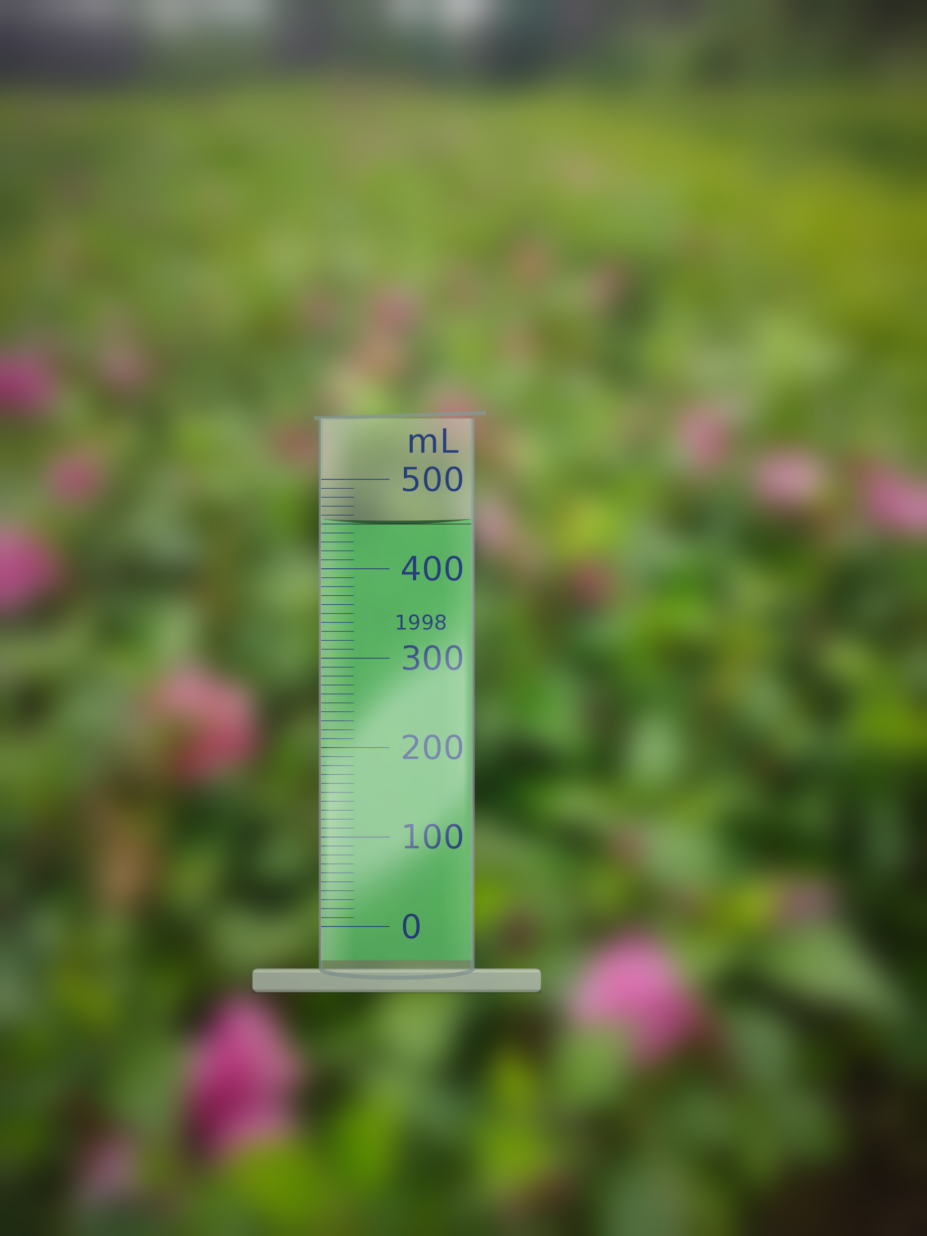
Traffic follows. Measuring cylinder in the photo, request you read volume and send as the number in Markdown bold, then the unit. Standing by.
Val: **450** mL
